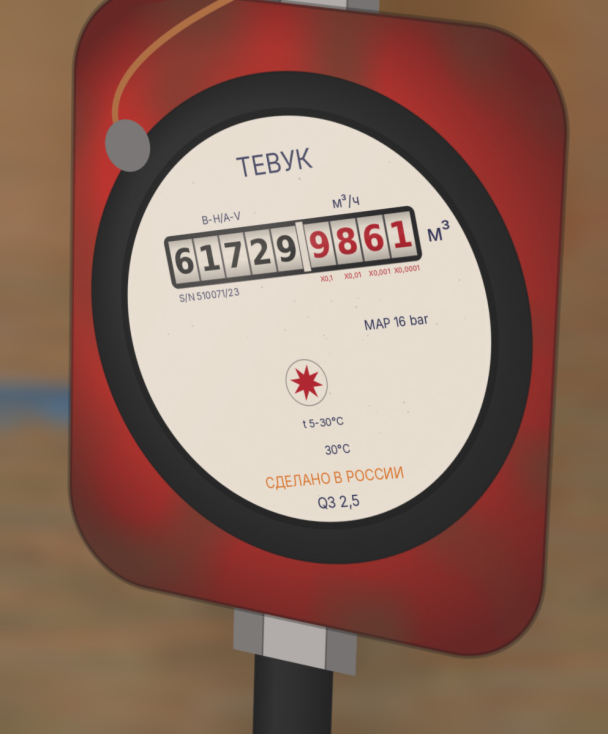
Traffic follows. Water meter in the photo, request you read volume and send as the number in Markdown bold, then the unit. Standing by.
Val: **61729.9861** m³
